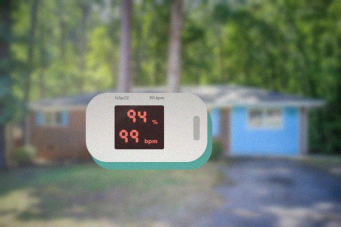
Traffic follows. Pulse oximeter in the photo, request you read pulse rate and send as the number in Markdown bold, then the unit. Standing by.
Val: **99** bpm
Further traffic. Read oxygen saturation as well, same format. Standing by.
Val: **94** %
